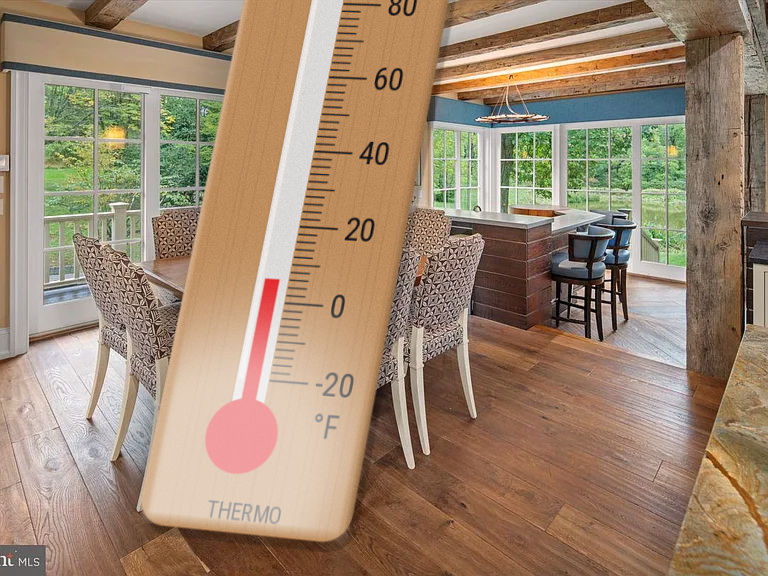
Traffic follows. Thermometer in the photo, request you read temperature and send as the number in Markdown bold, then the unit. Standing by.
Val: **6** °F
